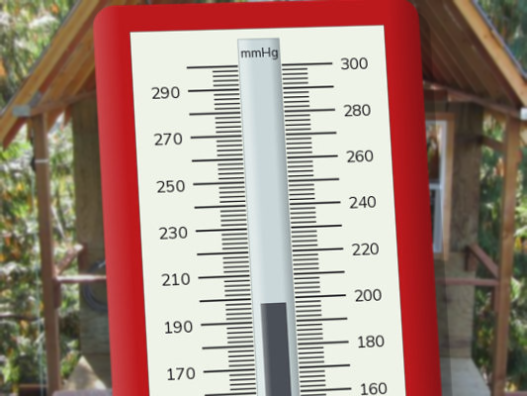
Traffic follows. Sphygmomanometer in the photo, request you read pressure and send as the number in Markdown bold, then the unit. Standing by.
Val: **198** mmHg
